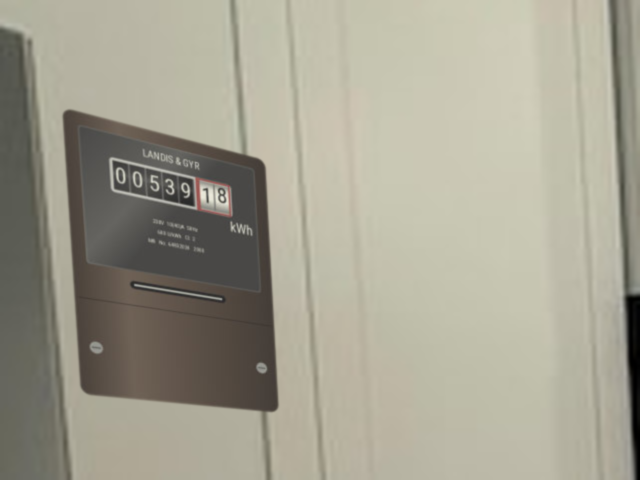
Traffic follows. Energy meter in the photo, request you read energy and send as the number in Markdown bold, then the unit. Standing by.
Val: **539.18** kWh
